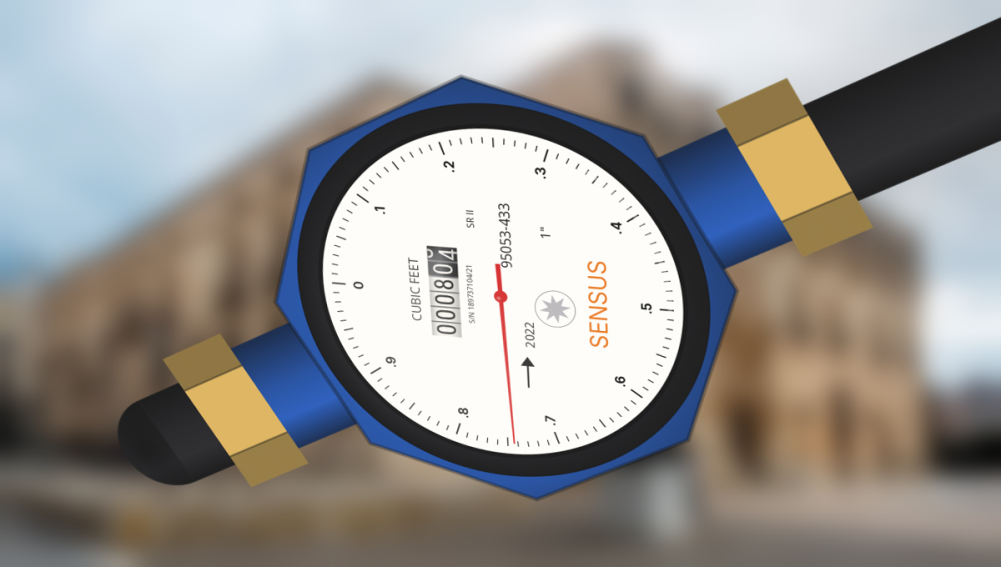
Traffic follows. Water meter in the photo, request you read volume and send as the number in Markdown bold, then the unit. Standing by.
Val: **803.74** ft³
